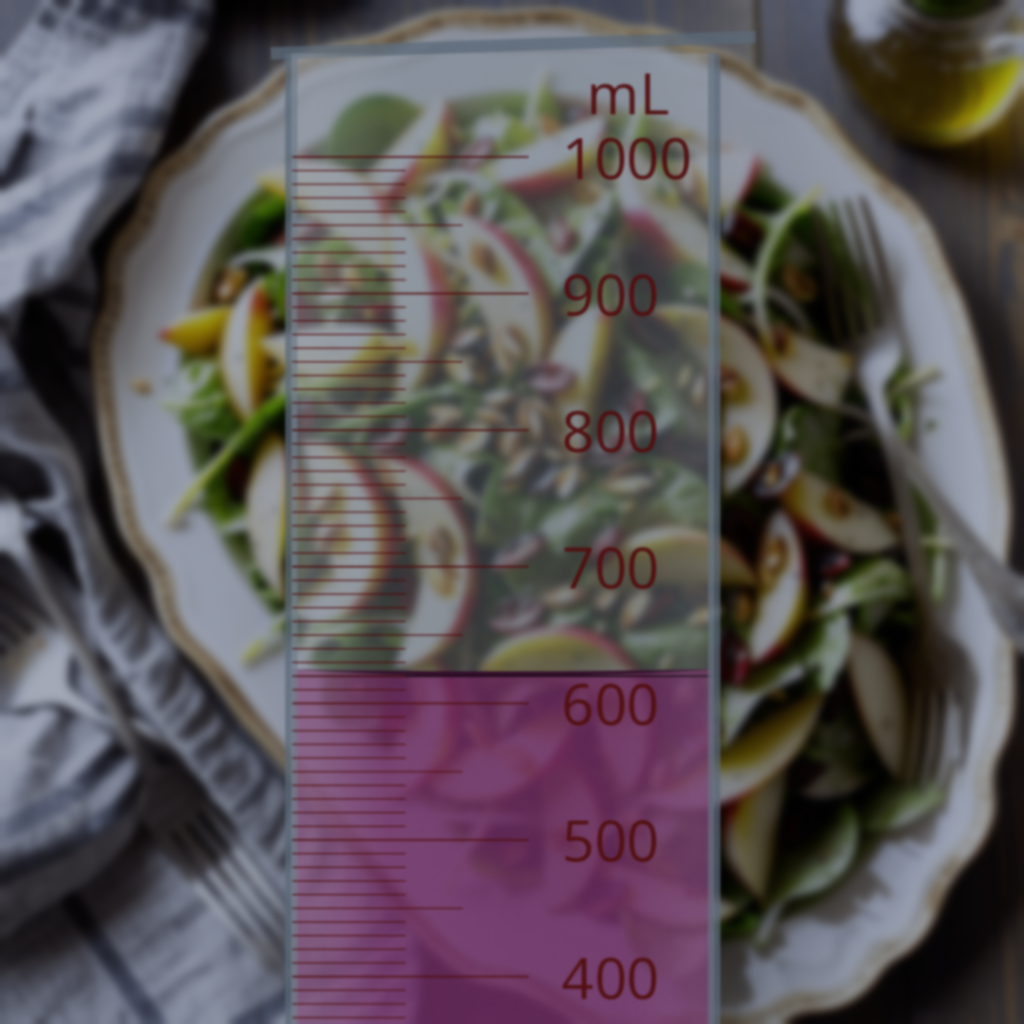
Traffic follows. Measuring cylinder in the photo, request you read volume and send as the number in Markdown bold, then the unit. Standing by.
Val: **620** mL
